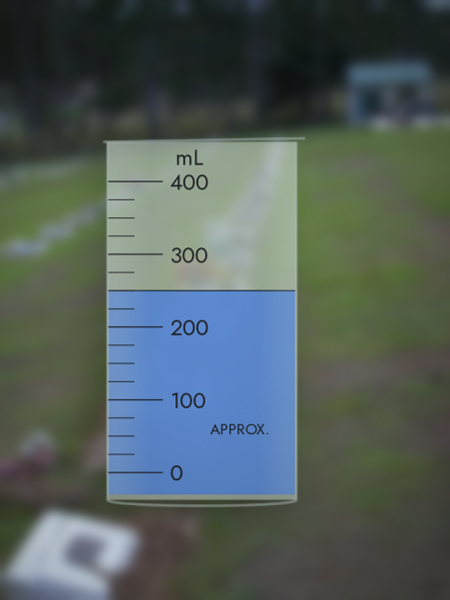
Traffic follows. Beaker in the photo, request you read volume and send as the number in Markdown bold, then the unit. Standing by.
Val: **250** mL
